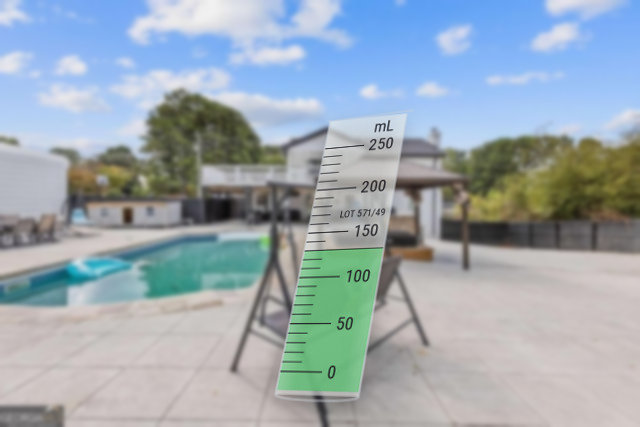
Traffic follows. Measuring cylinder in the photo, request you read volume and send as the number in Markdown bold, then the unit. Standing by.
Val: **130** mL
